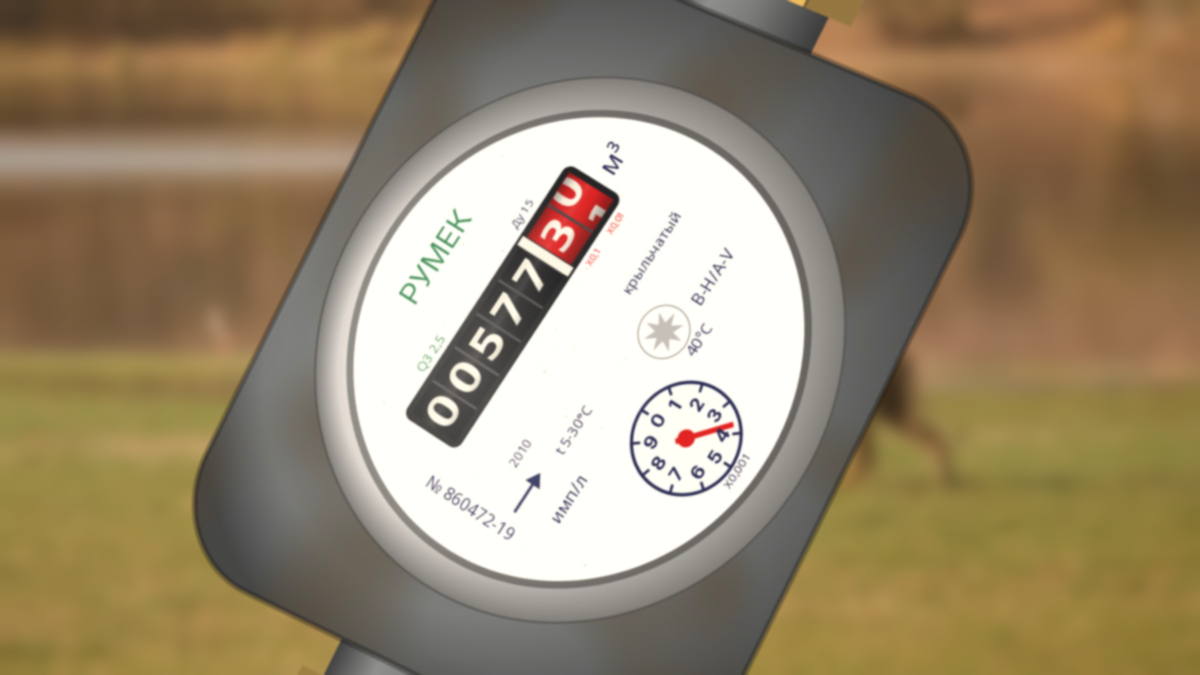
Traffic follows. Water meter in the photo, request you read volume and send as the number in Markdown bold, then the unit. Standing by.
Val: **577.303** m³
